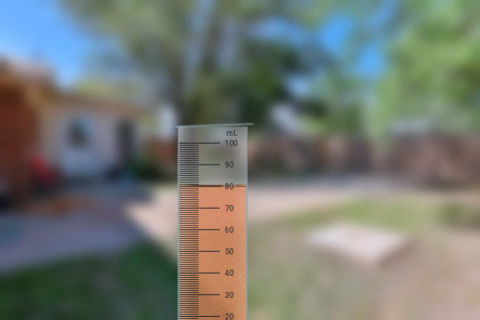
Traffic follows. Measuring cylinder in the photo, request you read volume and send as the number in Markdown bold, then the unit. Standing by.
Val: **80** mL
